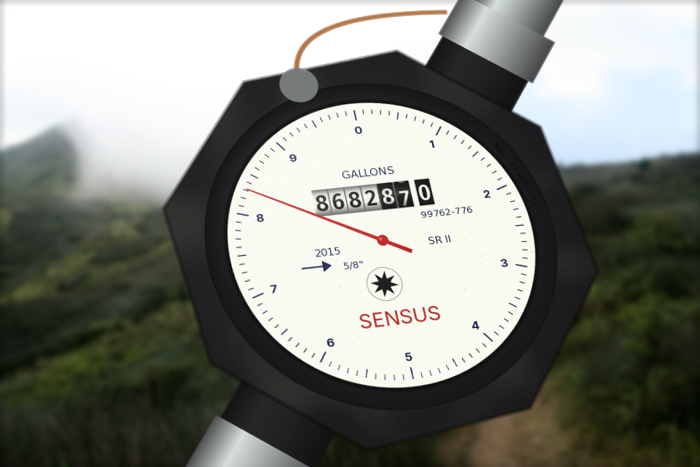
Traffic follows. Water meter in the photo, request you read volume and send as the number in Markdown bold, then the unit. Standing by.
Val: **8682868.3** gal
